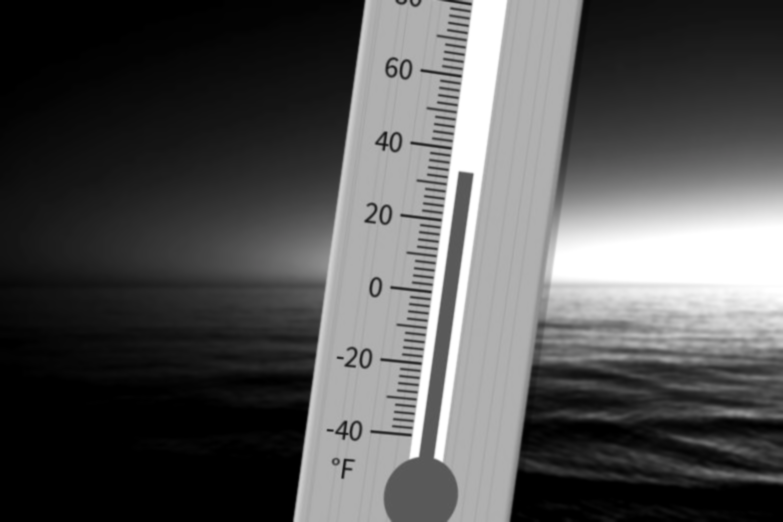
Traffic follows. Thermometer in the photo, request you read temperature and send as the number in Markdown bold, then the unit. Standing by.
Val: **34** °F
